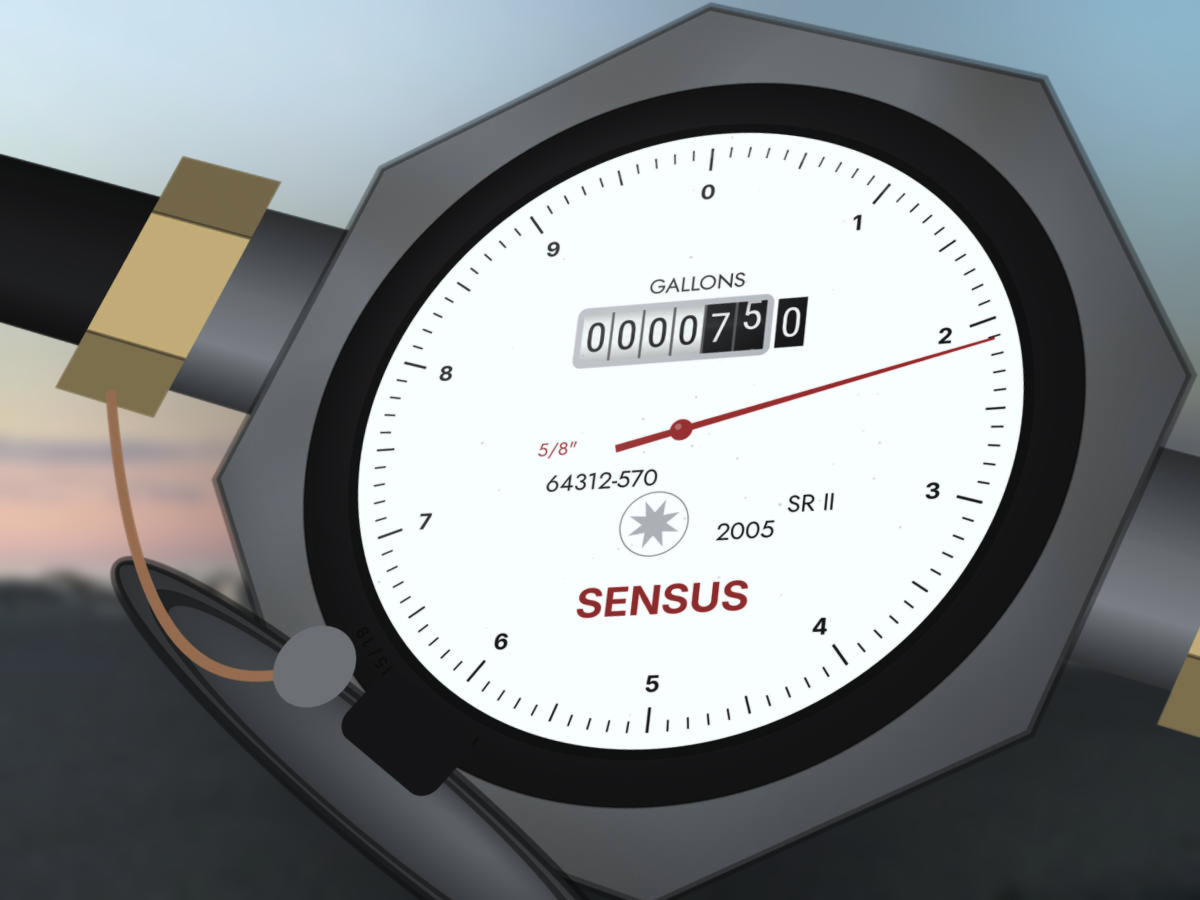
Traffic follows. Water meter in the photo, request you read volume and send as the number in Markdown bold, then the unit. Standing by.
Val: **752.1** gal
